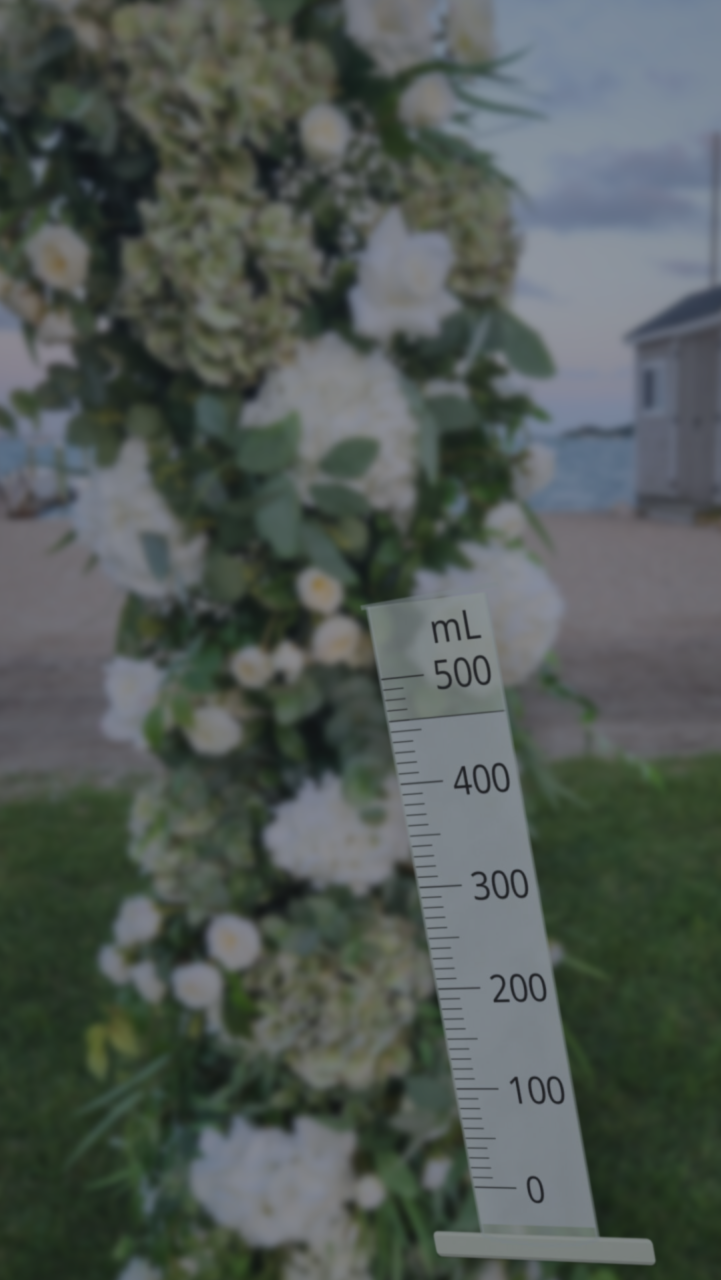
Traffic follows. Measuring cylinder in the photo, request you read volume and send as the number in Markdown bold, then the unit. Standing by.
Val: **460** mL
